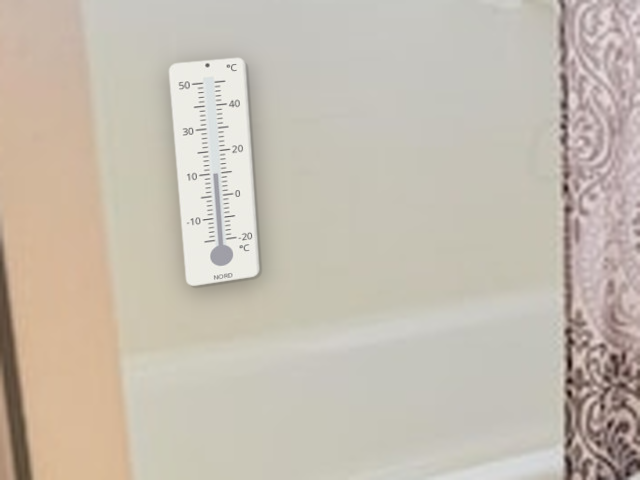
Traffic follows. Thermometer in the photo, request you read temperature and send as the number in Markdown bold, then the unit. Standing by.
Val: **10** °C
